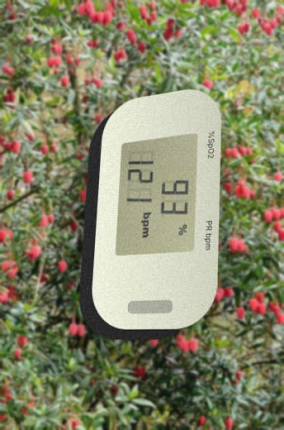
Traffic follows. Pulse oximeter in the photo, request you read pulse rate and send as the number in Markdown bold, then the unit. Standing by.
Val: **121** bpm
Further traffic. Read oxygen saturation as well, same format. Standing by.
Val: **93** %
